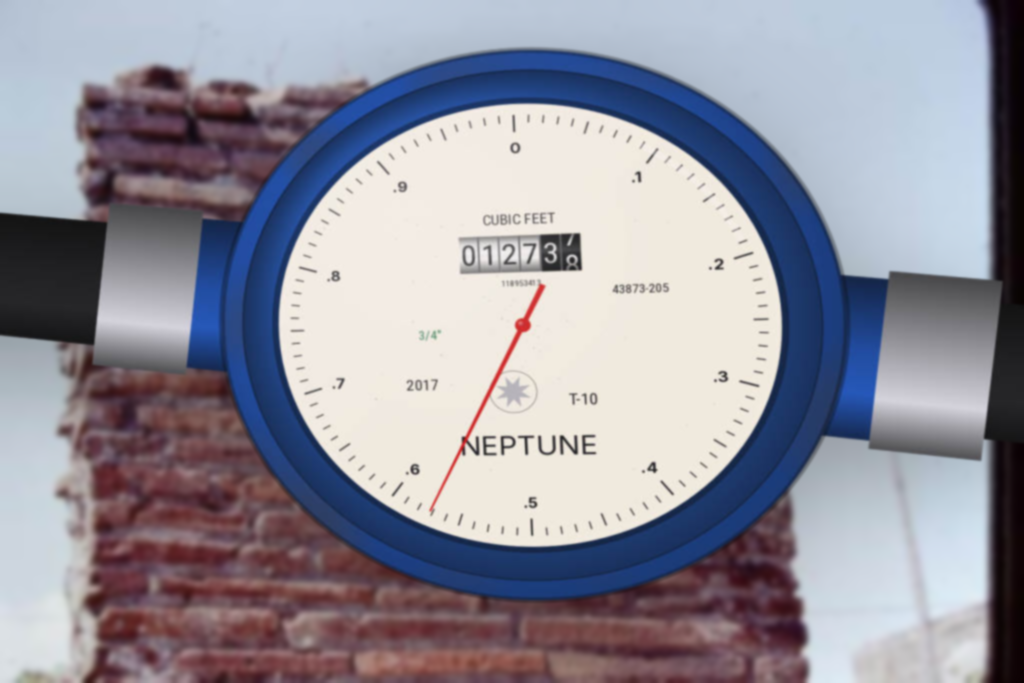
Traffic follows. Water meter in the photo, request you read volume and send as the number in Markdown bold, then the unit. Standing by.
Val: **12737.57** ft³
